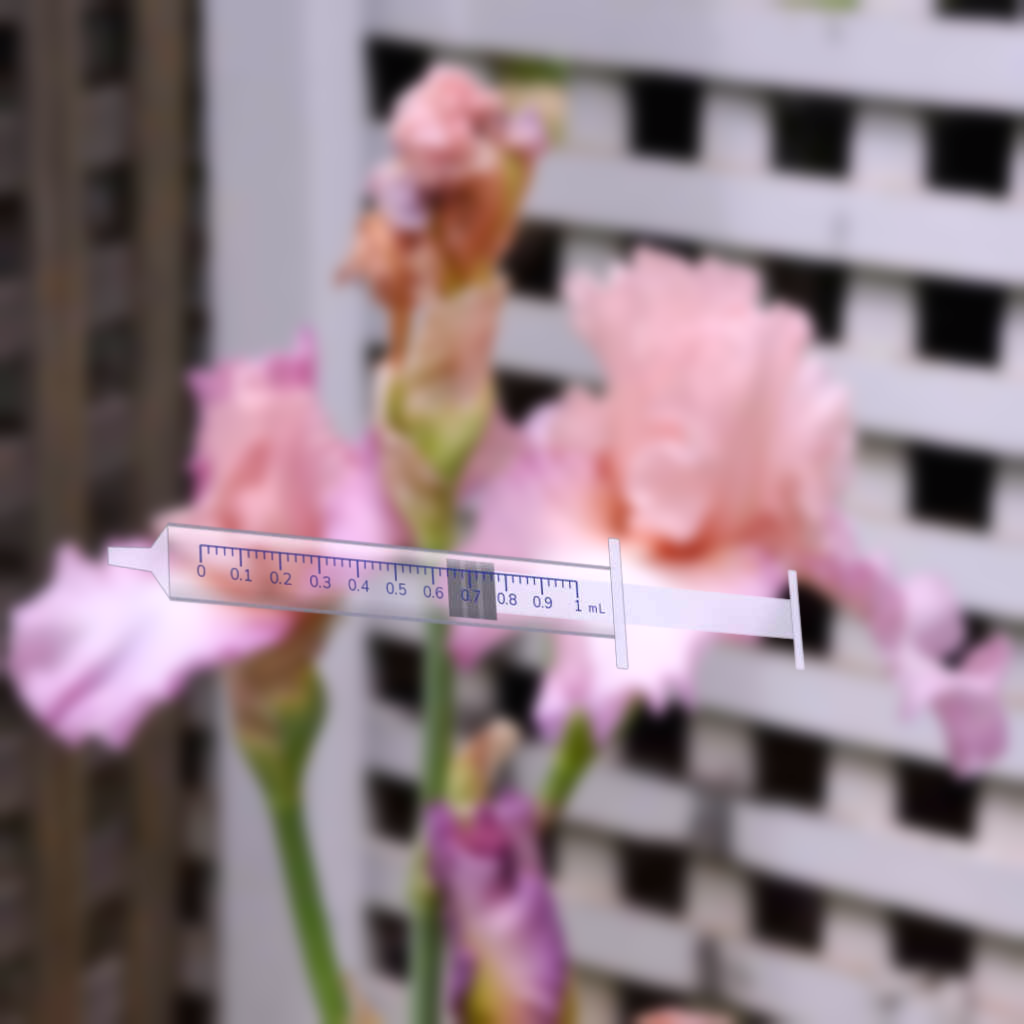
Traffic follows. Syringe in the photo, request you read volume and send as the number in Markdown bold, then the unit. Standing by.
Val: **0.64** mL
